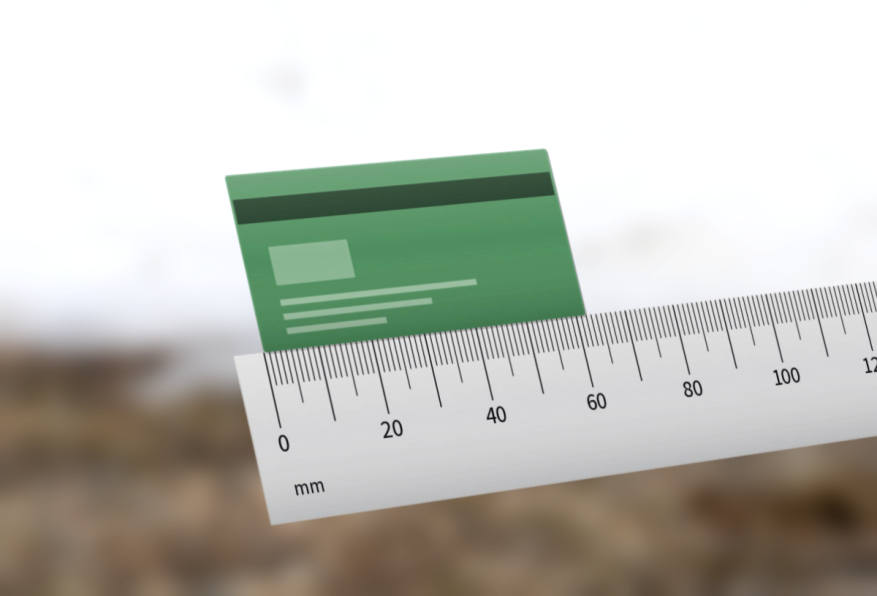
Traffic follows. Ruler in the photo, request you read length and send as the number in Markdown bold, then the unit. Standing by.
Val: **62** mm
